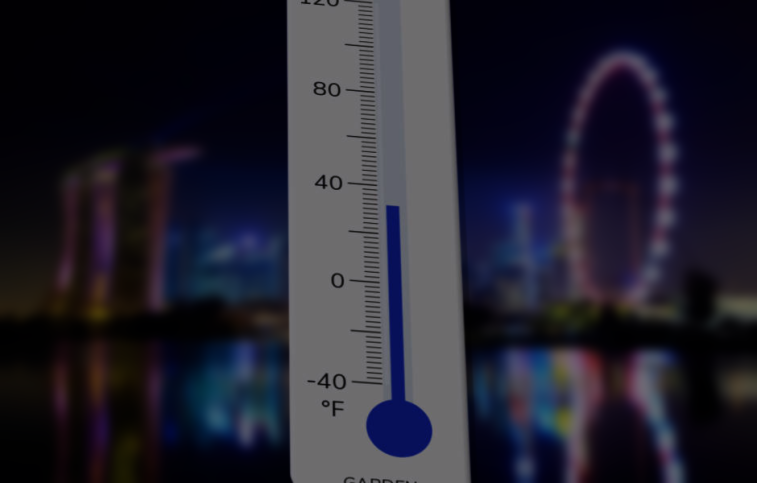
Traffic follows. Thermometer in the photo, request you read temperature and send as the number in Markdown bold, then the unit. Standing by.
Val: **32** °F
